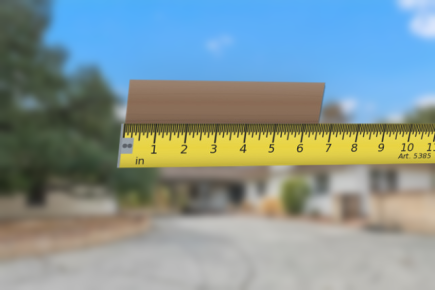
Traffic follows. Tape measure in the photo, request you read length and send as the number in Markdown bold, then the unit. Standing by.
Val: **6.5** in
